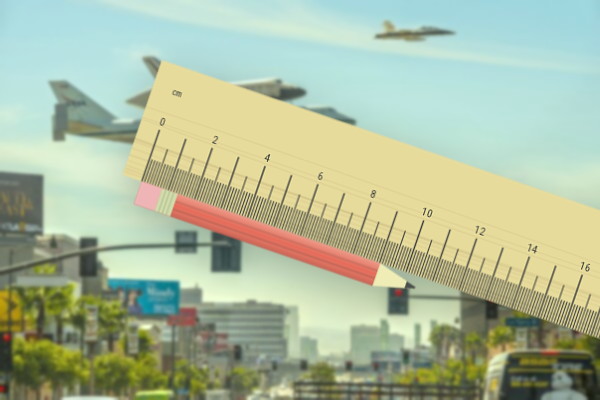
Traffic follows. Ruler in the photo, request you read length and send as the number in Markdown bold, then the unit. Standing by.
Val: **10.5** cm
